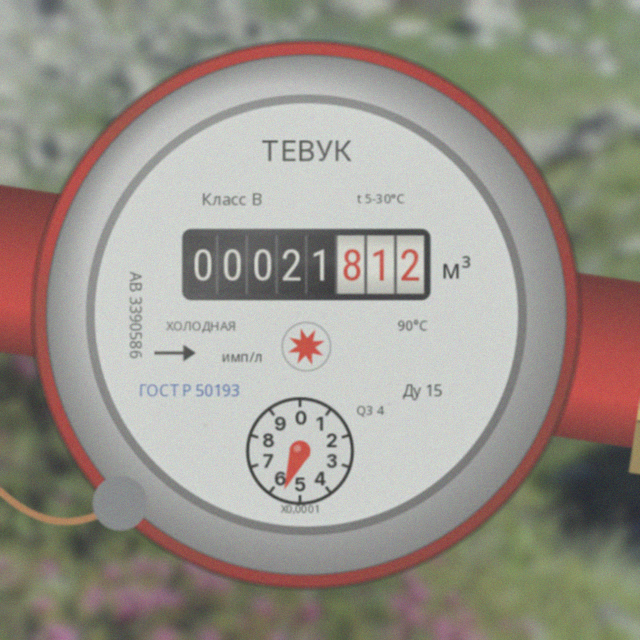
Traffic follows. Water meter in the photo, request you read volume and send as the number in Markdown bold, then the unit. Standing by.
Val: **21.8125** m³
